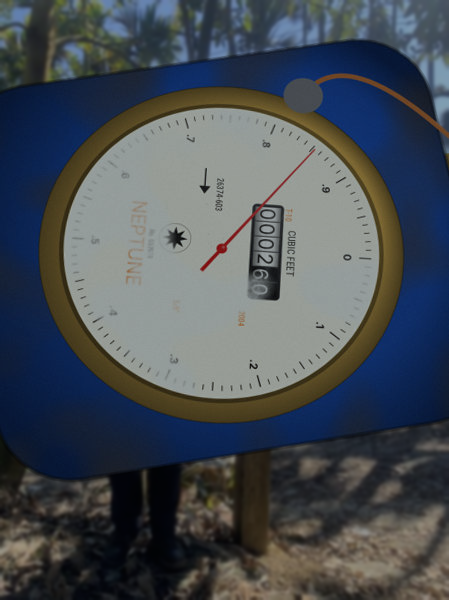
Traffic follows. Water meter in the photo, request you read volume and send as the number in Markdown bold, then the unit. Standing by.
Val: **259.85** ft³
